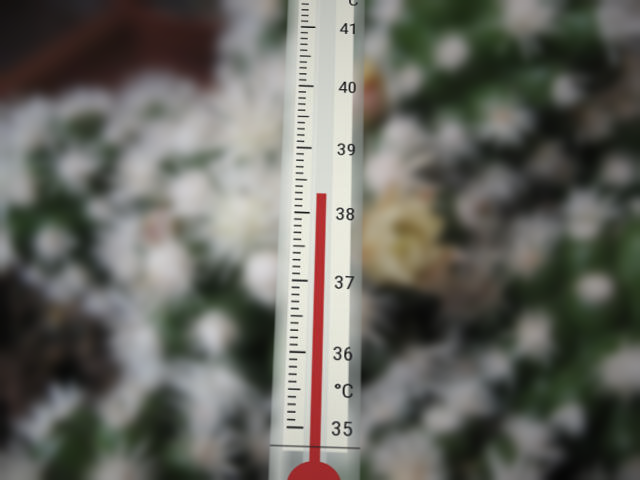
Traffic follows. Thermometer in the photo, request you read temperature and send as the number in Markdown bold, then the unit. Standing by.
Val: **38.3** °C
